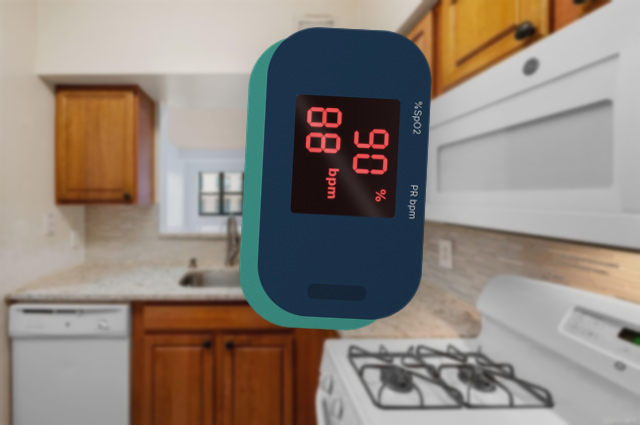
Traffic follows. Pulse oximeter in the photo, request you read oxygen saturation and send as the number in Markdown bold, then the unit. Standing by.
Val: **90** %
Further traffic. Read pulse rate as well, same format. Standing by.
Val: **88** bpm
